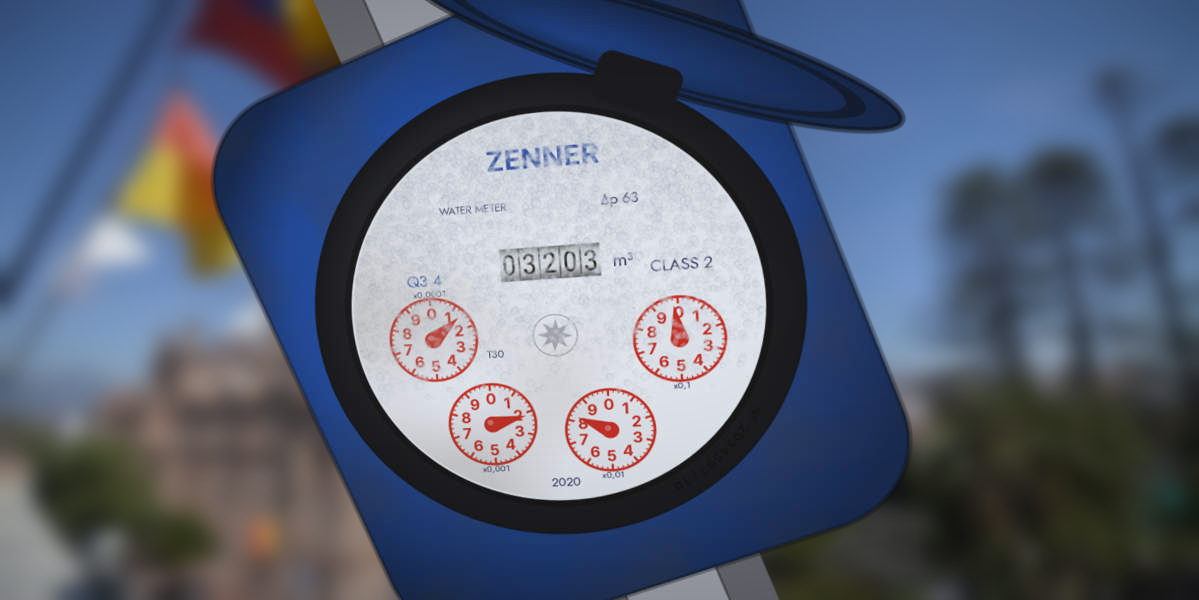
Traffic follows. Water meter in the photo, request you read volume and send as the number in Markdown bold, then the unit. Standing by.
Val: **3202.9821** m³
